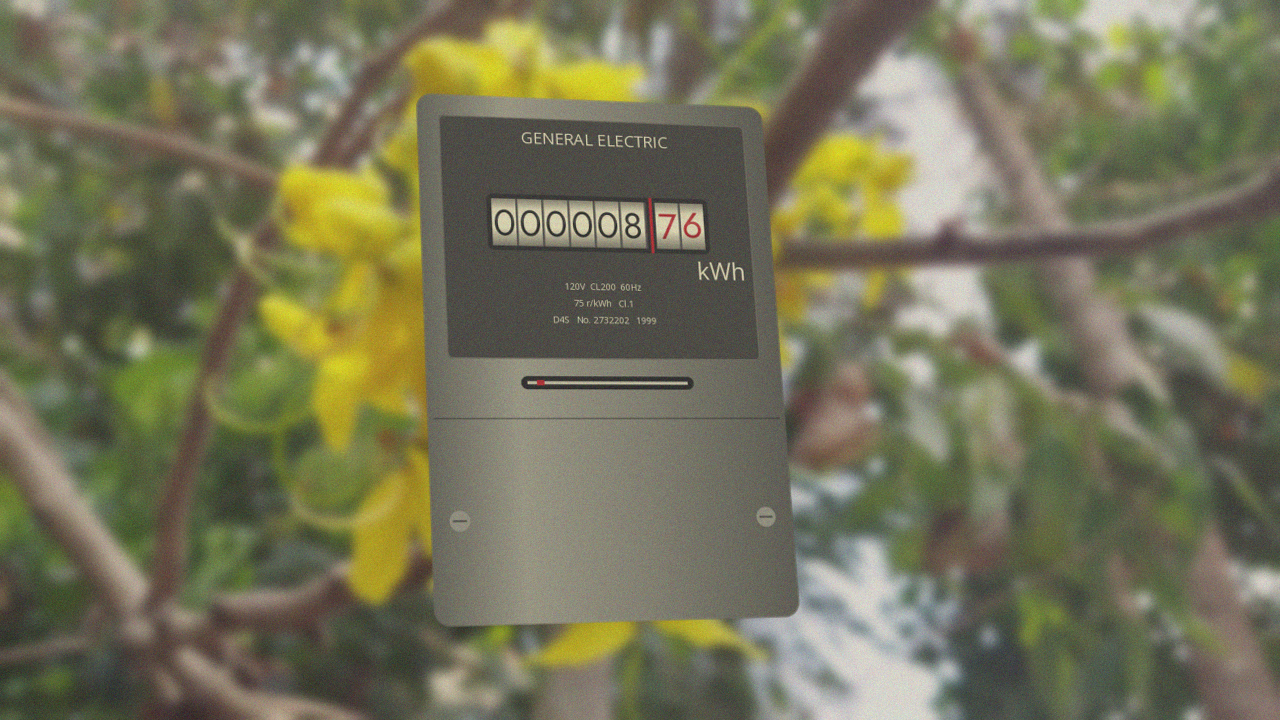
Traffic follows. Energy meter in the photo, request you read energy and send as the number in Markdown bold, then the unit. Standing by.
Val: **8.76** kWh
